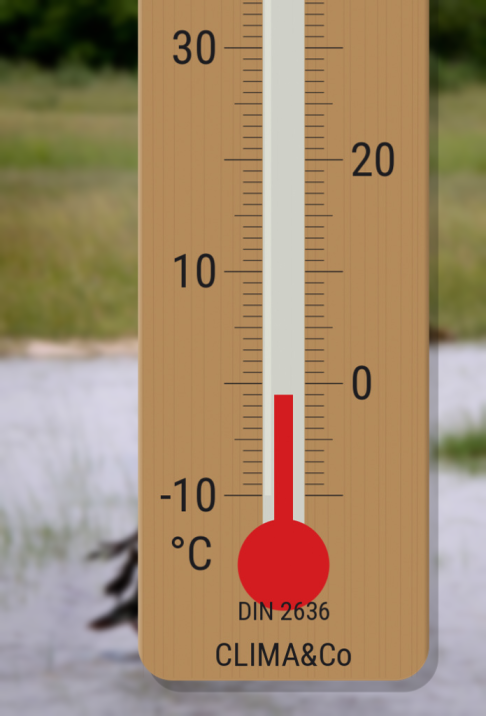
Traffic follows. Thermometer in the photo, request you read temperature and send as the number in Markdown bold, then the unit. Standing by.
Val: **-1** °C
